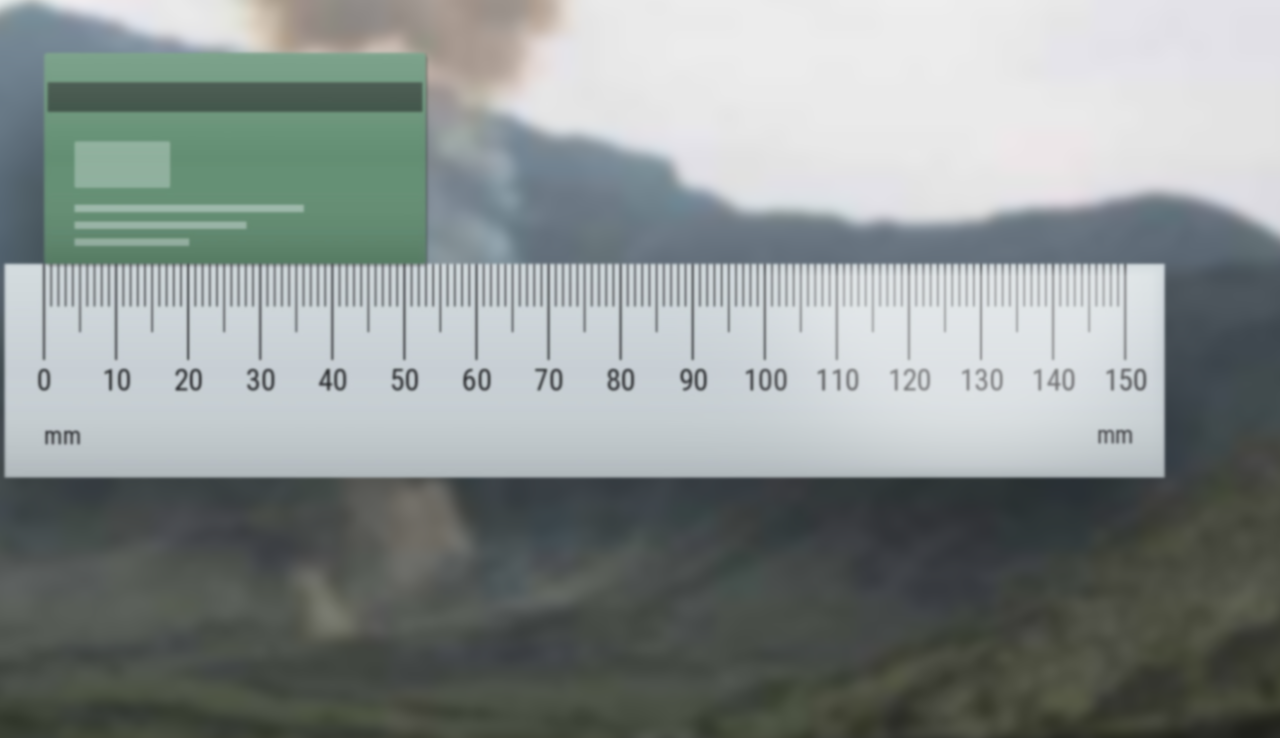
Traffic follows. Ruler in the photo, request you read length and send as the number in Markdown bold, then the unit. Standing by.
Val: **53** mm
